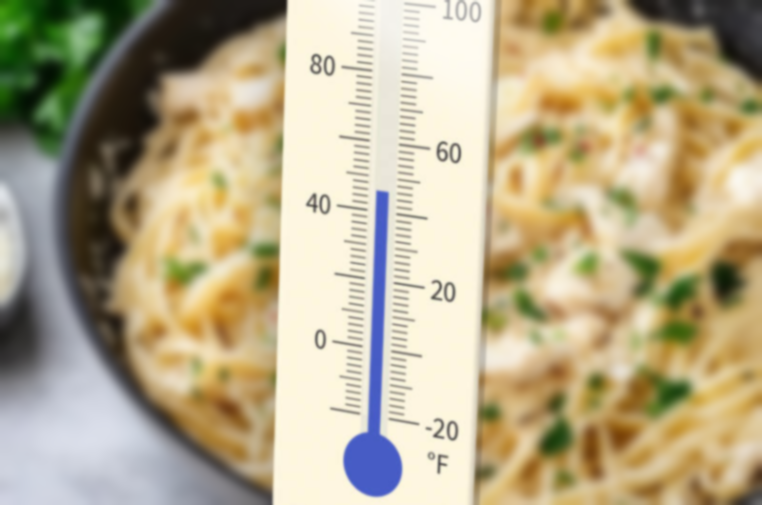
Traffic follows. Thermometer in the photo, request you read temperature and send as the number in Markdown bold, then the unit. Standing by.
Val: **46** °F
